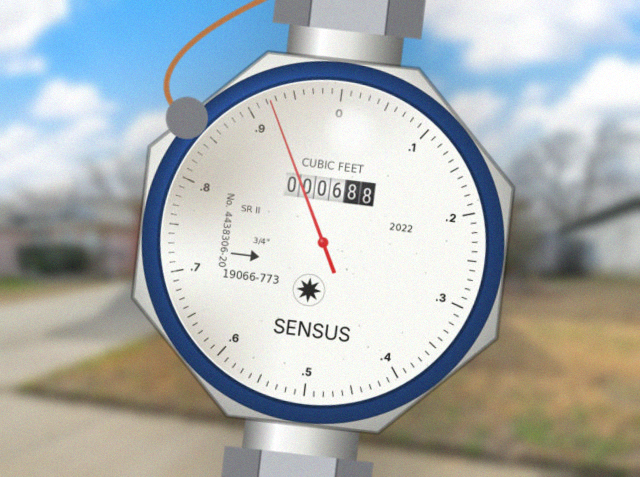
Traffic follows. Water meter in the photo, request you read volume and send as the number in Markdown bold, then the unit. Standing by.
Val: **687.92** ft³
